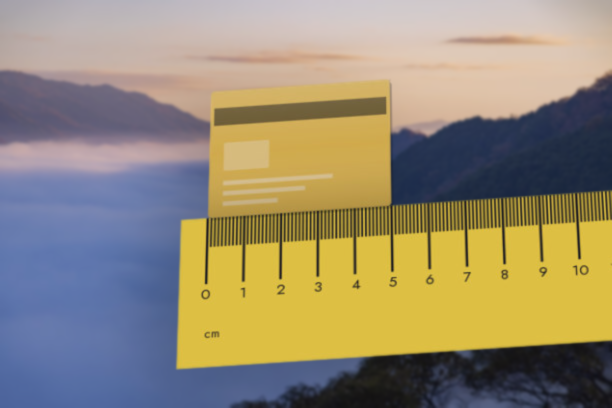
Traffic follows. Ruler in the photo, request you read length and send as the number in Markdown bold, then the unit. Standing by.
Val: **5** cm
